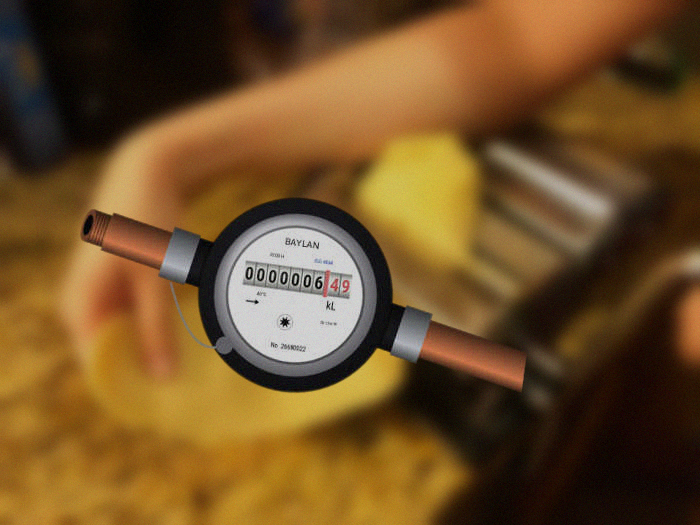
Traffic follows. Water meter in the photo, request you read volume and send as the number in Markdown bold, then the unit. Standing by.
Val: **6.49** kL
